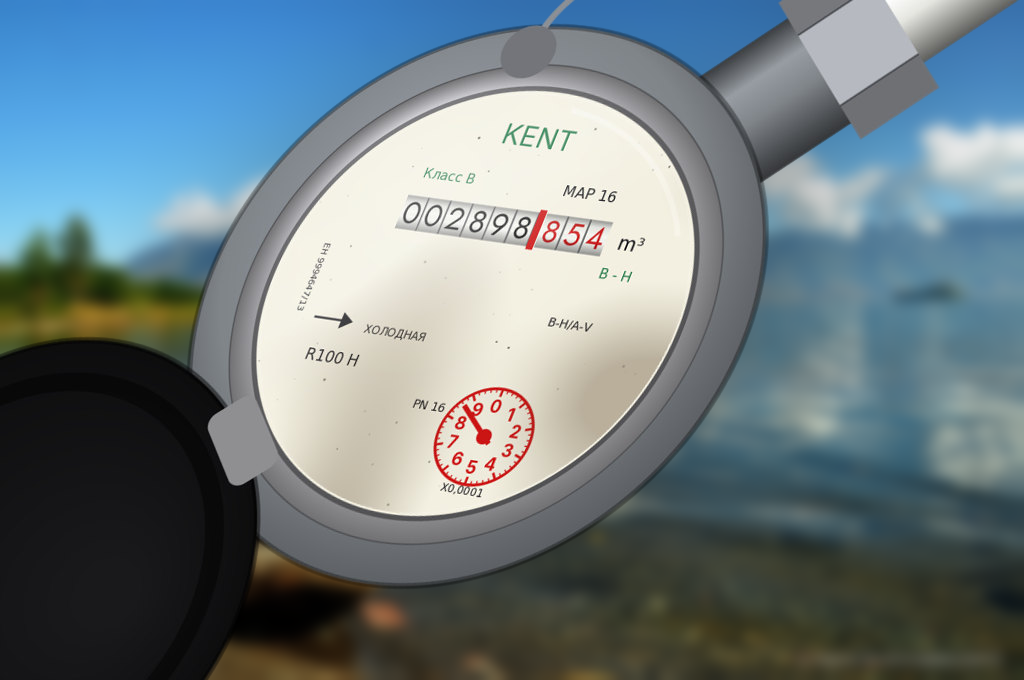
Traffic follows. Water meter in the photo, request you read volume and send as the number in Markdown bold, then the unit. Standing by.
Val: **2898.8548** m³
